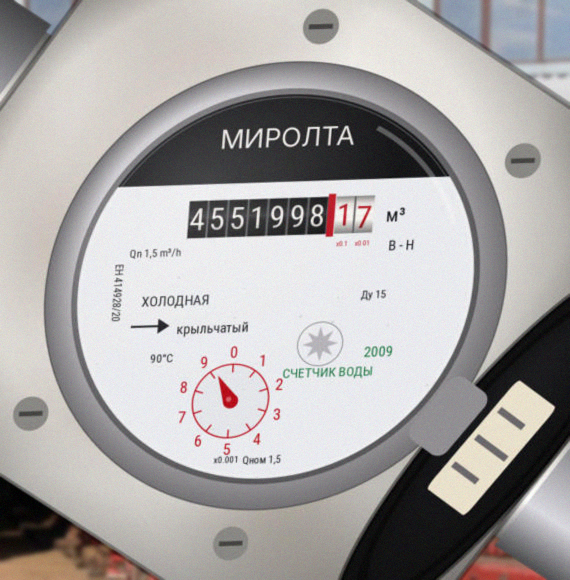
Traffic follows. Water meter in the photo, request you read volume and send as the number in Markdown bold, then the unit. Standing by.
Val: **4551998.169** m³
